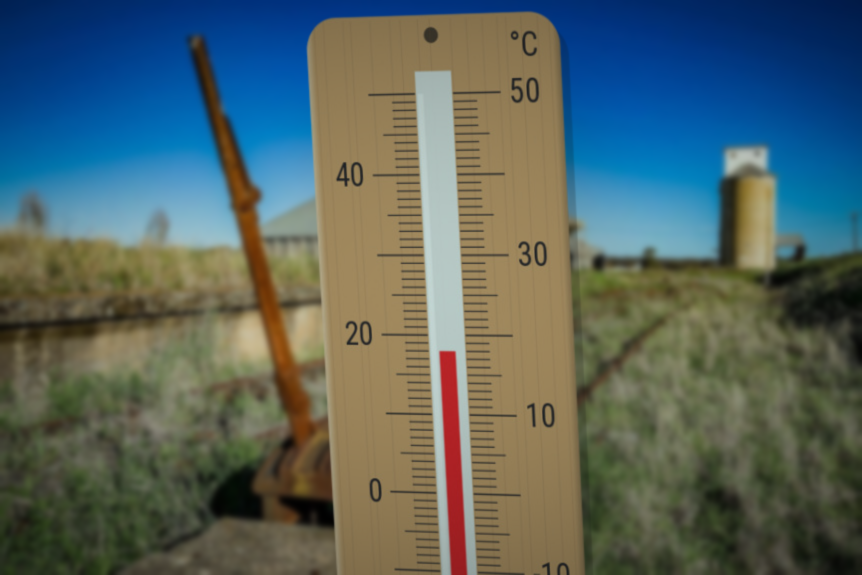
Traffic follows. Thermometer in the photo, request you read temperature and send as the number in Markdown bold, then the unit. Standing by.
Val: **18** °C
